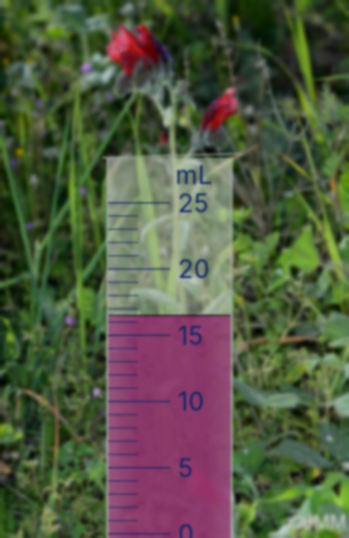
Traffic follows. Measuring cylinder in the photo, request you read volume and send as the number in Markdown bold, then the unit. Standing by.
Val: **16.5** mL
